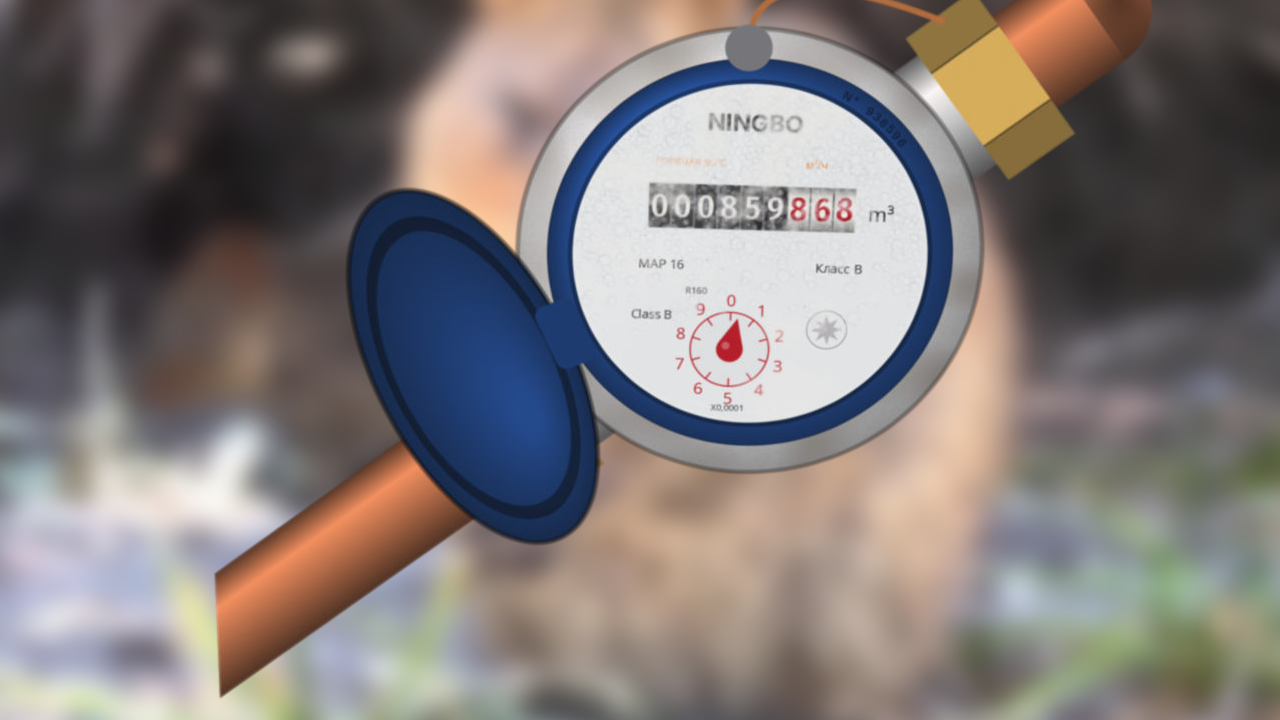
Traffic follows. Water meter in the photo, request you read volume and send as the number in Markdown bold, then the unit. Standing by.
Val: **859.8680** m³
